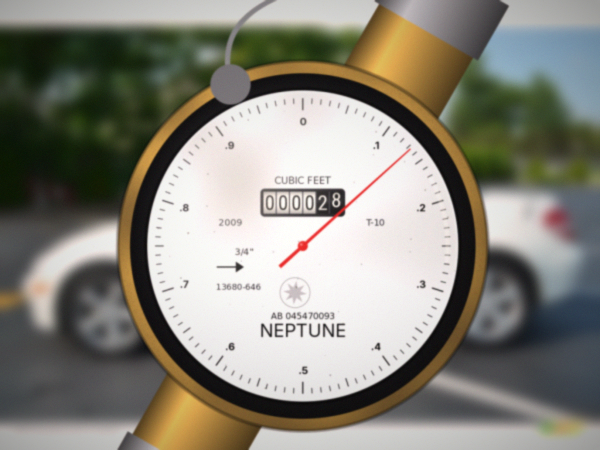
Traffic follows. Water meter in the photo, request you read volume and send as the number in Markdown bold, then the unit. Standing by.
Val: **28.13** ft³
